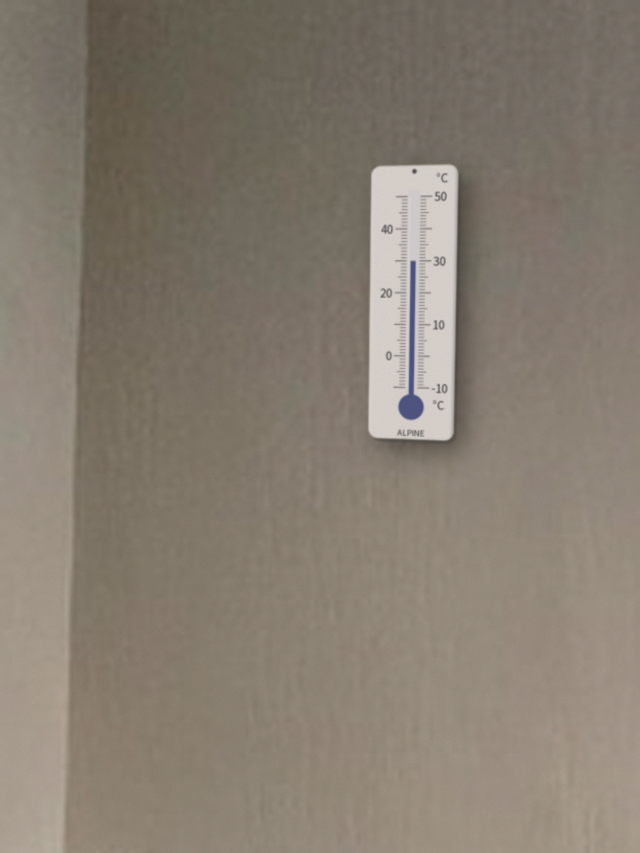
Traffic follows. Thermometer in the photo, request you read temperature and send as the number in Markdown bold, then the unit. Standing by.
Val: **30** °C
